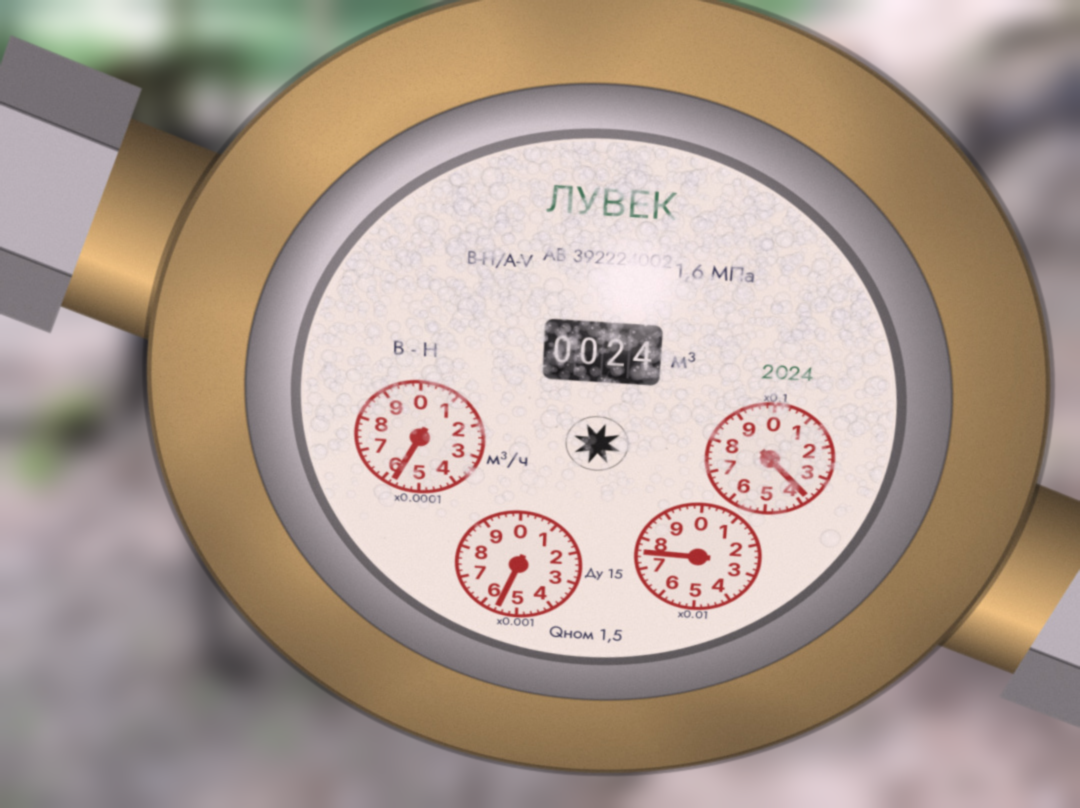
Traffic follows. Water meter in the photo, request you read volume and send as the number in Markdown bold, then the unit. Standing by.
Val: **24.3755** m³
